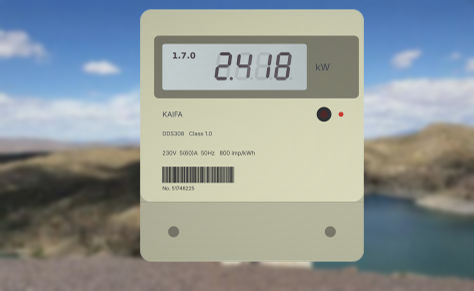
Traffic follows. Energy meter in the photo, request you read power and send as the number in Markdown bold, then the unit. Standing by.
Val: **2.418** kW
